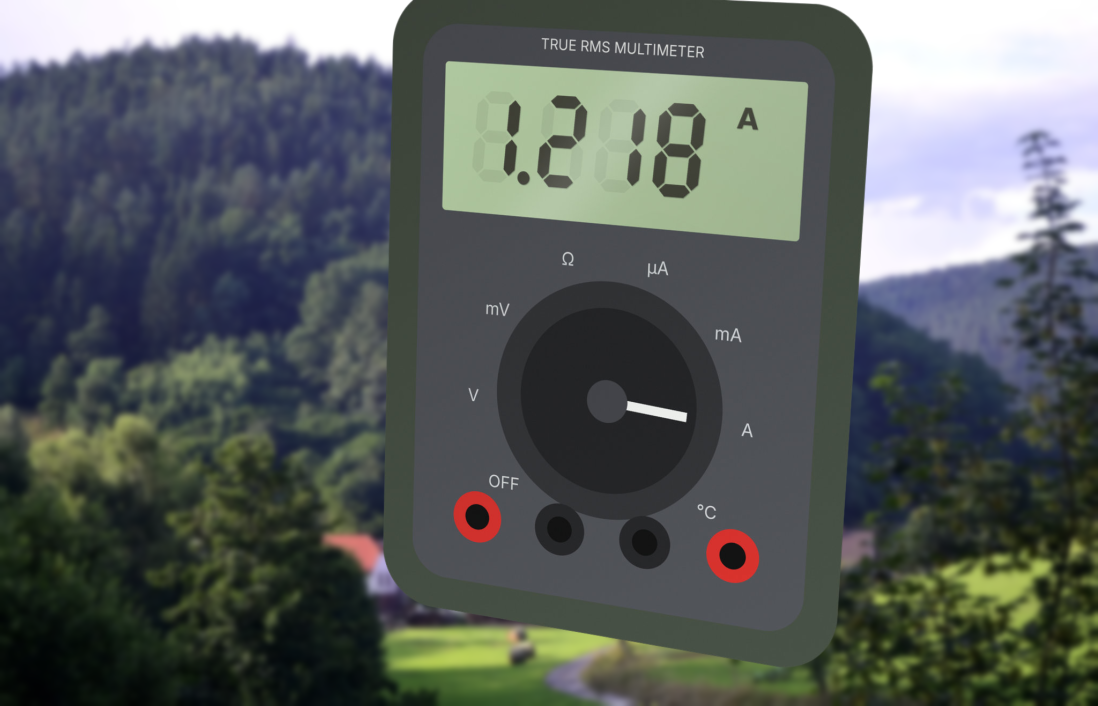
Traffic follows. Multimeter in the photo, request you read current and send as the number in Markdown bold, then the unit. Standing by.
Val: **1.218** A
